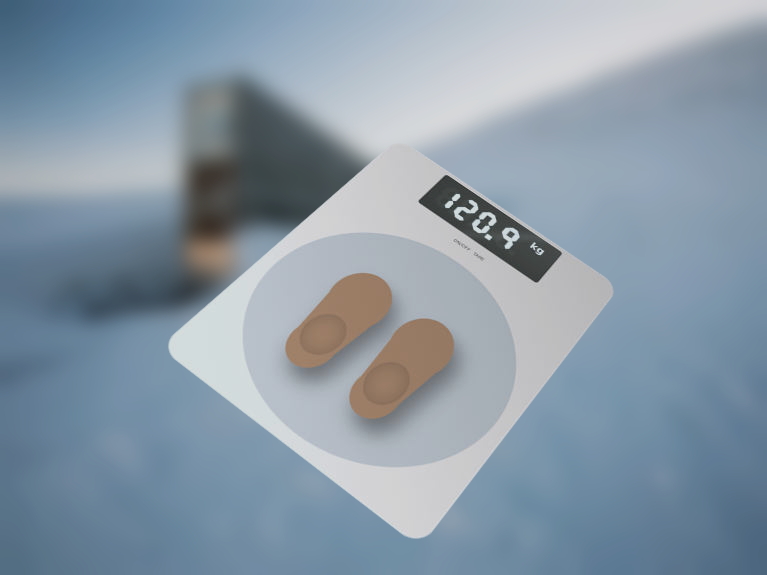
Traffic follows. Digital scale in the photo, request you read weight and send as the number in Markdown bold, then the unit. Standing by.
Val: **120.9** kg
